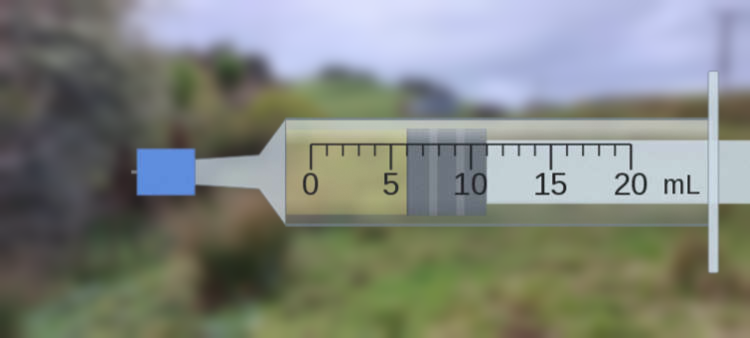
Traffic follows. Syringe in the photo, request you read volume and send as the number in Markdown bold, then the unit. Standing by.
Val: **6** mL
